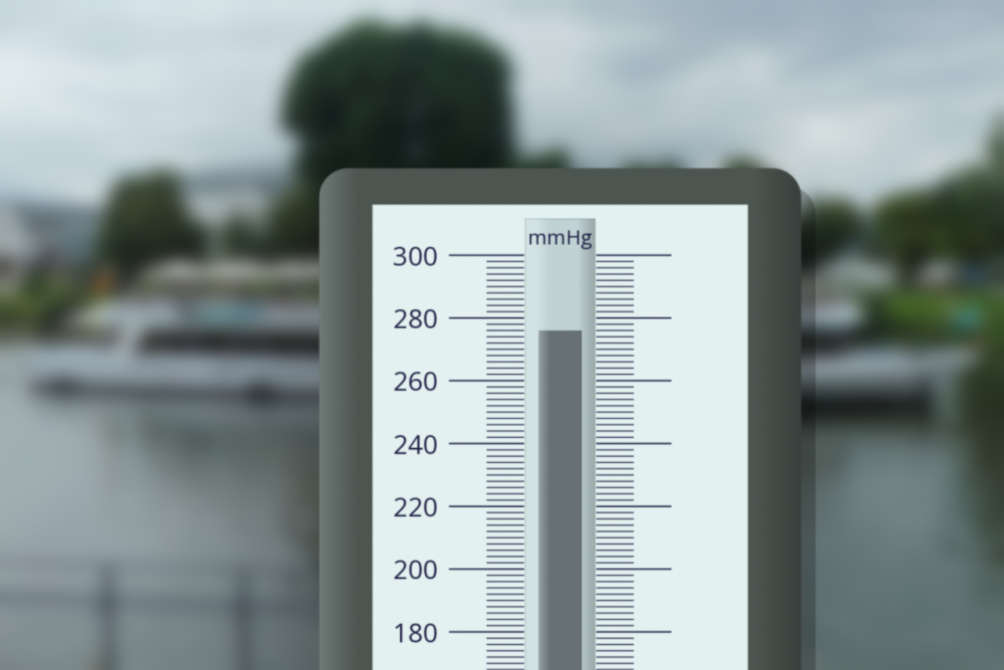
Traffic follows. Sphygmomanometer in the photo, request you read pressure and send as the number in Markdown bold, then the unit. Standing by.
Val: **276** mmHg
